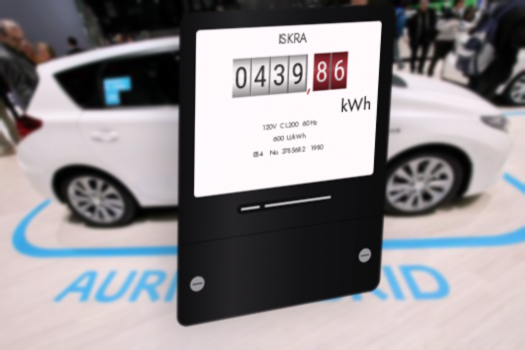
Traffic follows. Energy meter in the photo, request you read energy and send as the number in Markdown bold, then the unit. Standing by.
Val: **439.86** kWh
